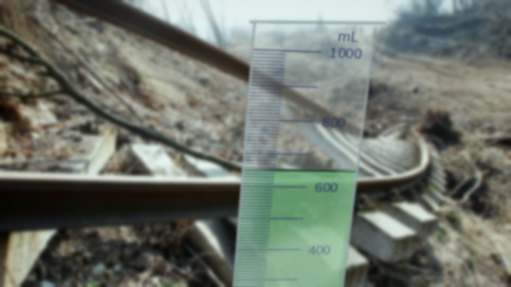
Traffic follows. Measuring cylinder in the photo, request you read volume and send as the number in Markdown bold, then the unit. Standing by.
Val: **650** mL
